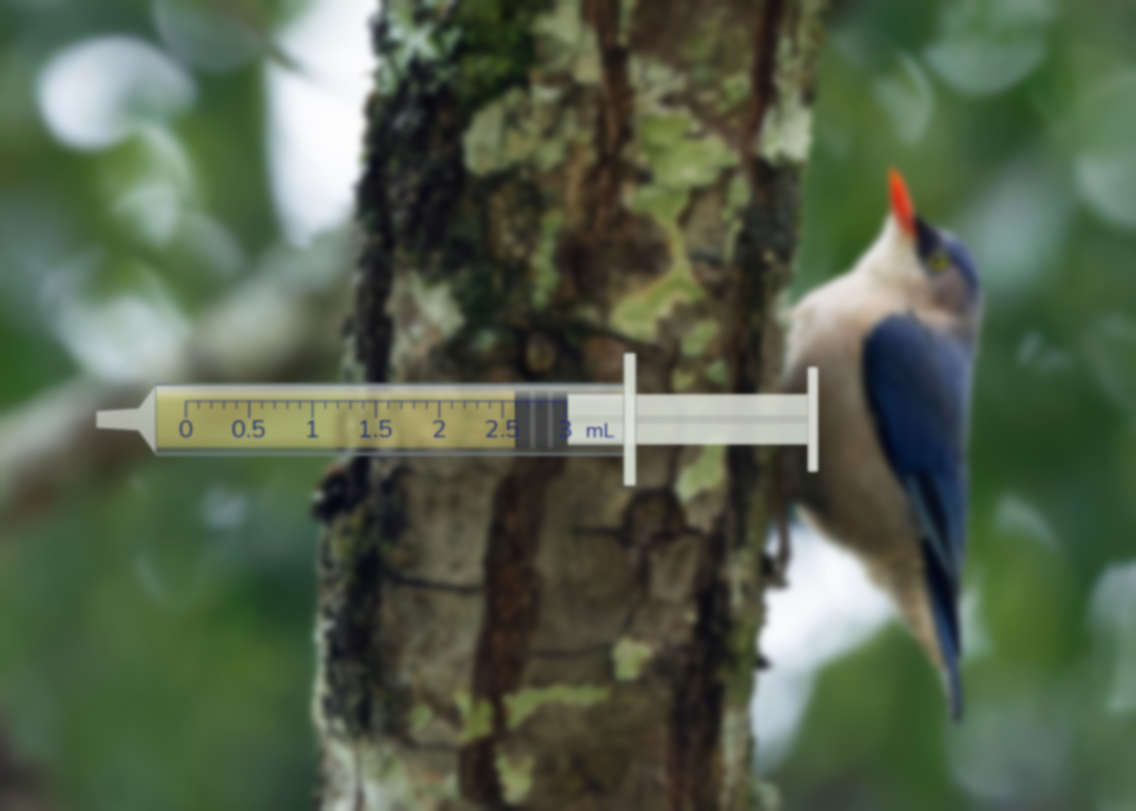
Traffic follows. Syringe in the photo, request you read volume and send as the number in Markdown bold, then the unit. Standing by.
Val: **2.6** mL
